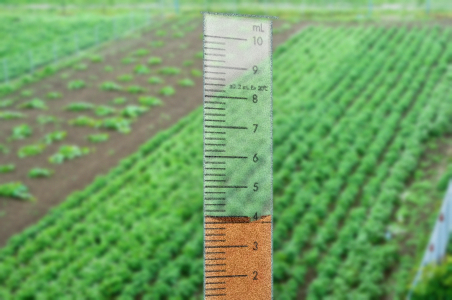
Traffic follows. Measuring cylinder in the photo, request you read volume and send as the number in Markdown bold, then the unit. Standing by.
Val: **3.8** mL
